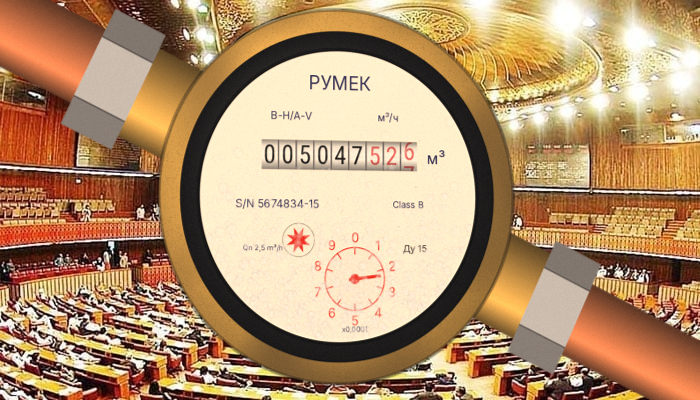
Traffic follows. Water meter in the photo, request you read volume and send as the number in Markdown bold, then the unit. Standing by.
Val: **5047.5262** m³
